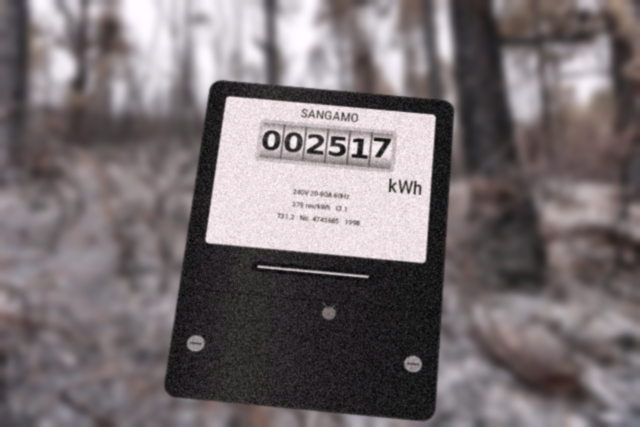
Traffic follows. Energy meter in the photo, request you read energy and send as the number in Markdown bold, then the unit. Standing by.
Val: **2517** kWh
